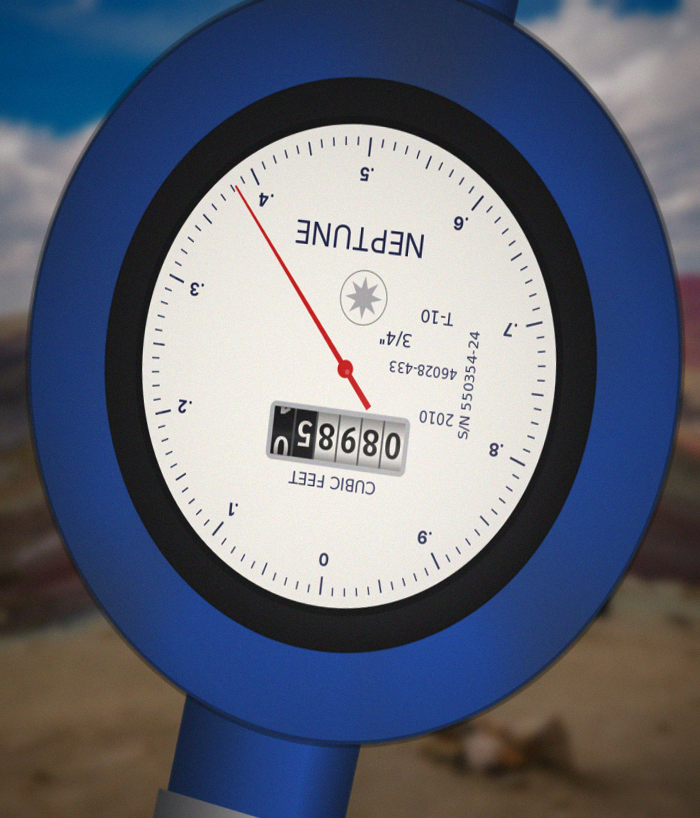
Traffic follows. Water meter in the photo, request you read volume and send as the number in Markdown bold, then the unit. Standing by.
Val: **89850.38** ft³
